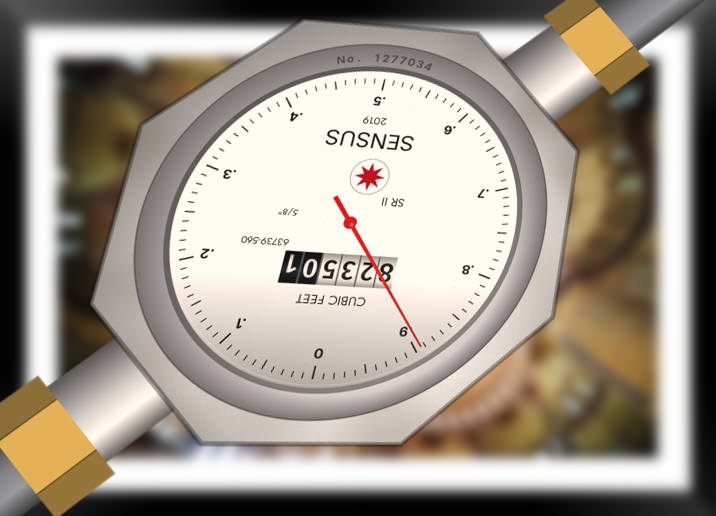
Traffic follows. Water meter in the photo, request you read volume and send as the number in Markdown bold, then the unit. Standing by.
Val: **823500.89** ft³
